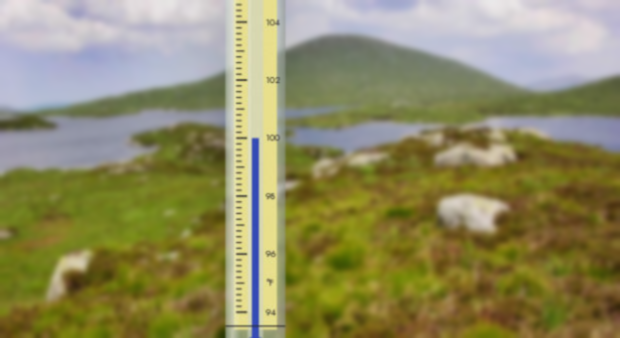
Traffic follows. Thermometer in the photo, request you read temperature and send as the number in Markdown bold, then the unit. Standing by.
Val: **100** °F
